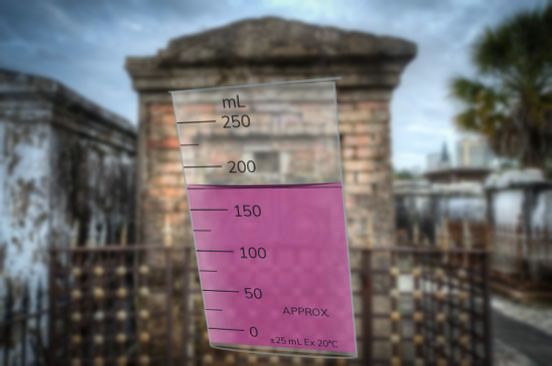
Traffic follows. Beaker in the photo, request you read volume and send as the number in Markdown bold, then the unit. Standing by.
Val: **175** mL
